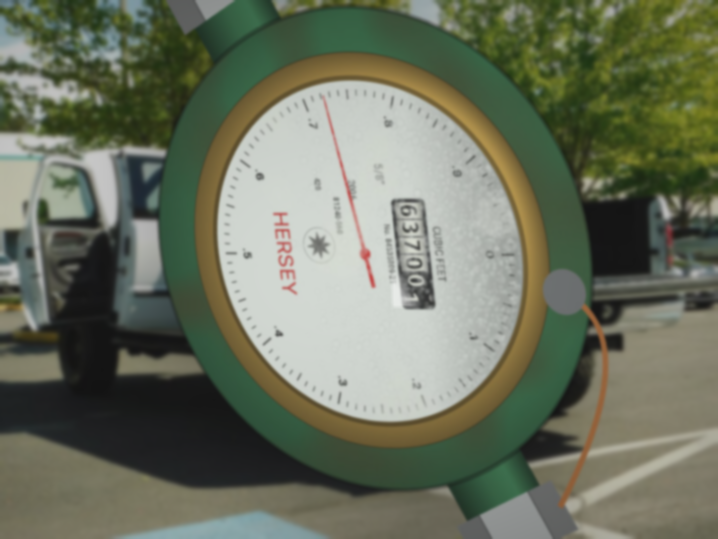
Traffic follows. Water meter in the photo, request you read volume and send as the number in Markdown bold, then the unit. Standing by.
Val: **637000.72** ft³
